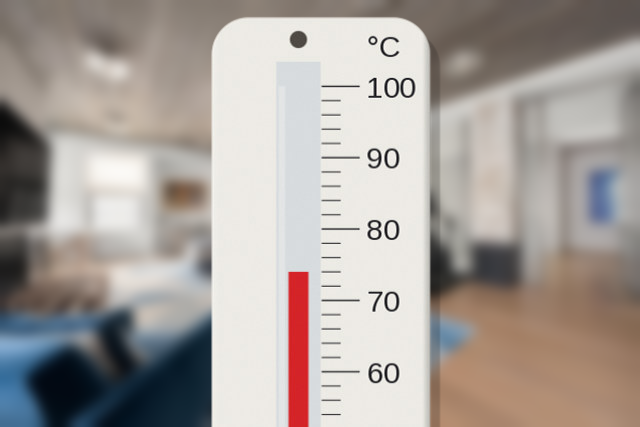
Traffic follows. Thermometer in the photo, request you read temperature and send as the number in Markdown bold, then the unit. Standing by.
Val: **74** °C
